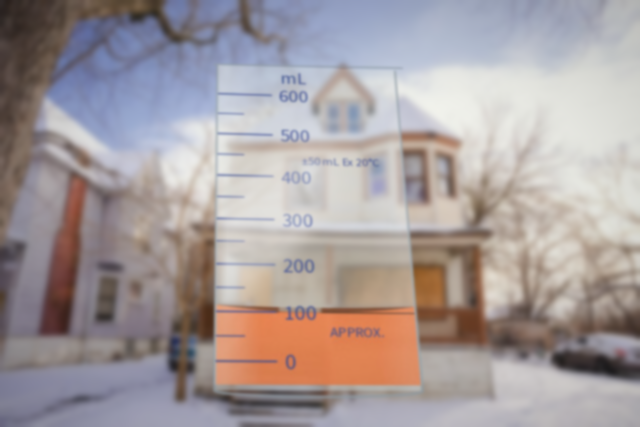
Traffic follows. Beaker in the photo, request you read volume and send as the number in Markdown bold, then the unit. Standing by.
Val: **100** mL
